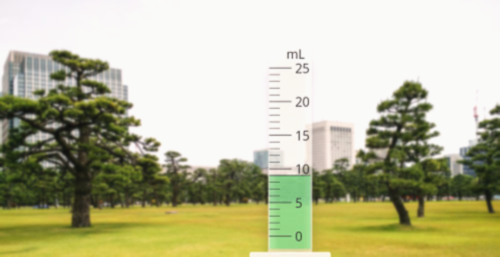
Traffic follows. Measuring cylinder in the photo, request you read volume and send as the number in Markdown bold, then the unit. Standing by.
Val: **9** mL
